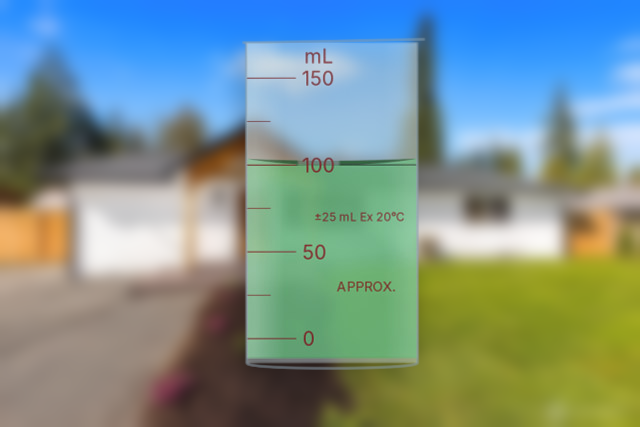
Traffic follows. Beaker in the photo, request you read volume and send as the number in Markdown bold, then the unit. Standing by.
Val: **100** mL
